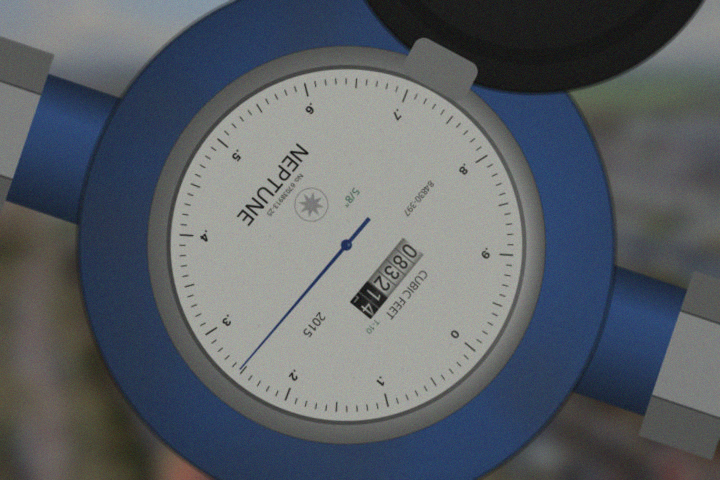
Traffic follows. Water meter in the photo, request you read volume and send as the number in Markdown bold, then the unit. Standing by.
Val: **83214.25** ft³
